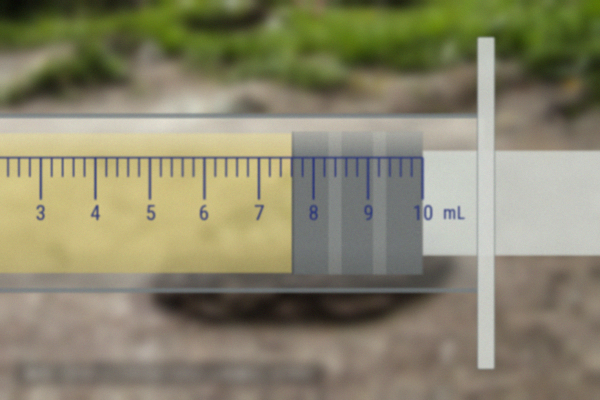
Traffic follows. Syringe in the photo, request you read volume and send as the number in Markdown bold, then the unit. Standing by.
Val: **7.6** mL
